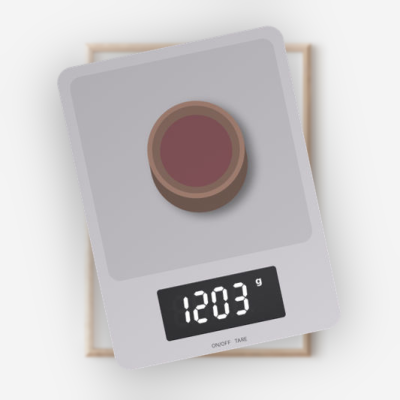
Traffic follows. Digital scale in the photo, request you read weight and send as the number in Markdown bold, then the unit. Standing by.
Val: **1203** g
